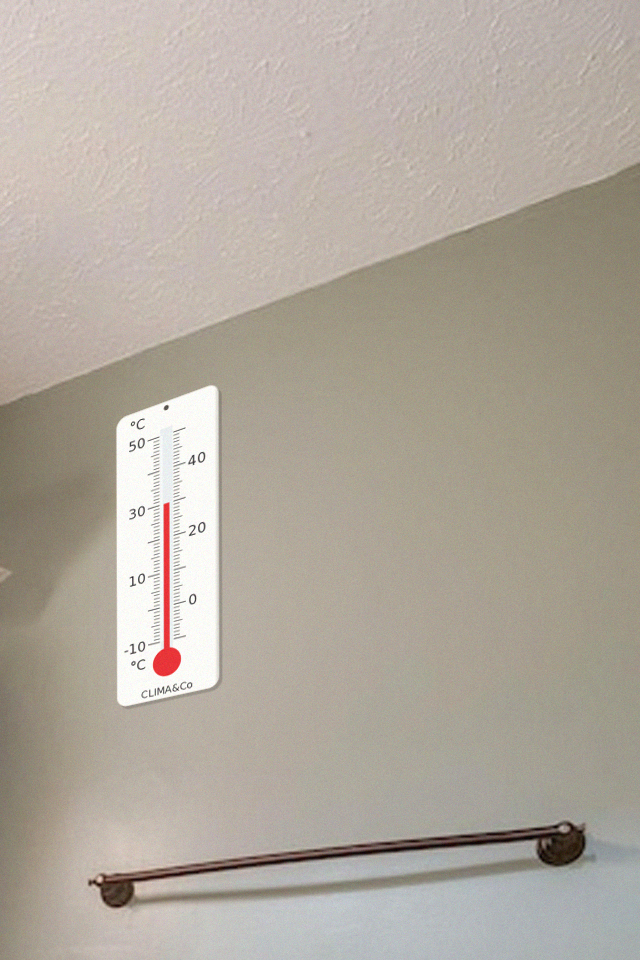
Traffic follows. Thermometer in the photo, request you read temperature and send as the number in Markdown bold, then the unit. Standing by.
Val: **30** °C
